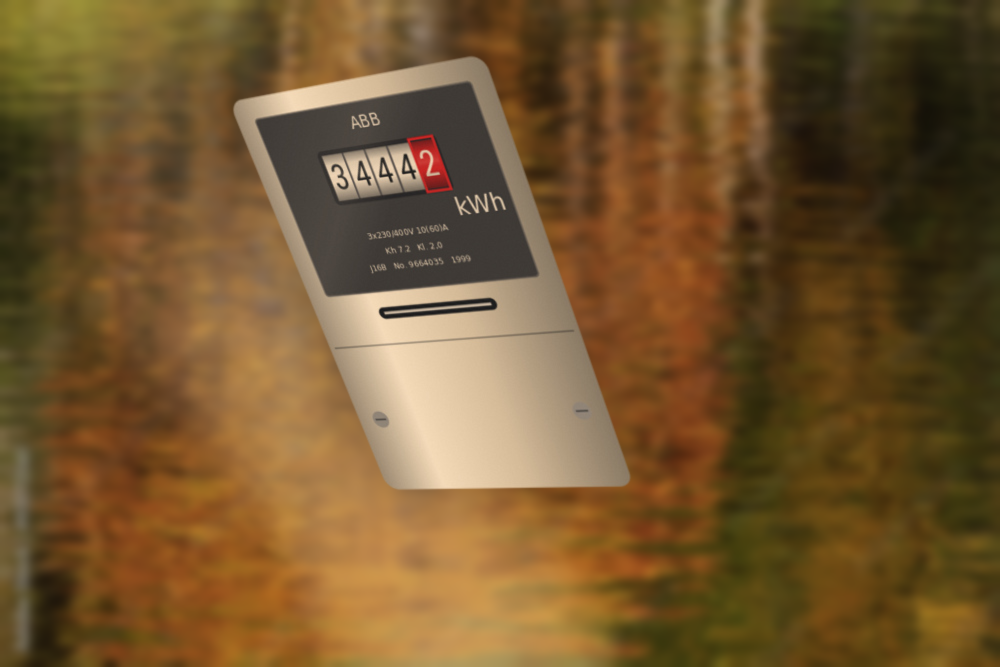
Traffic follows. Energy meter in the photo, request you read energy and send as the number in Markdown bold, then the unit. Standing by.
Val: **3444.2** kWh
